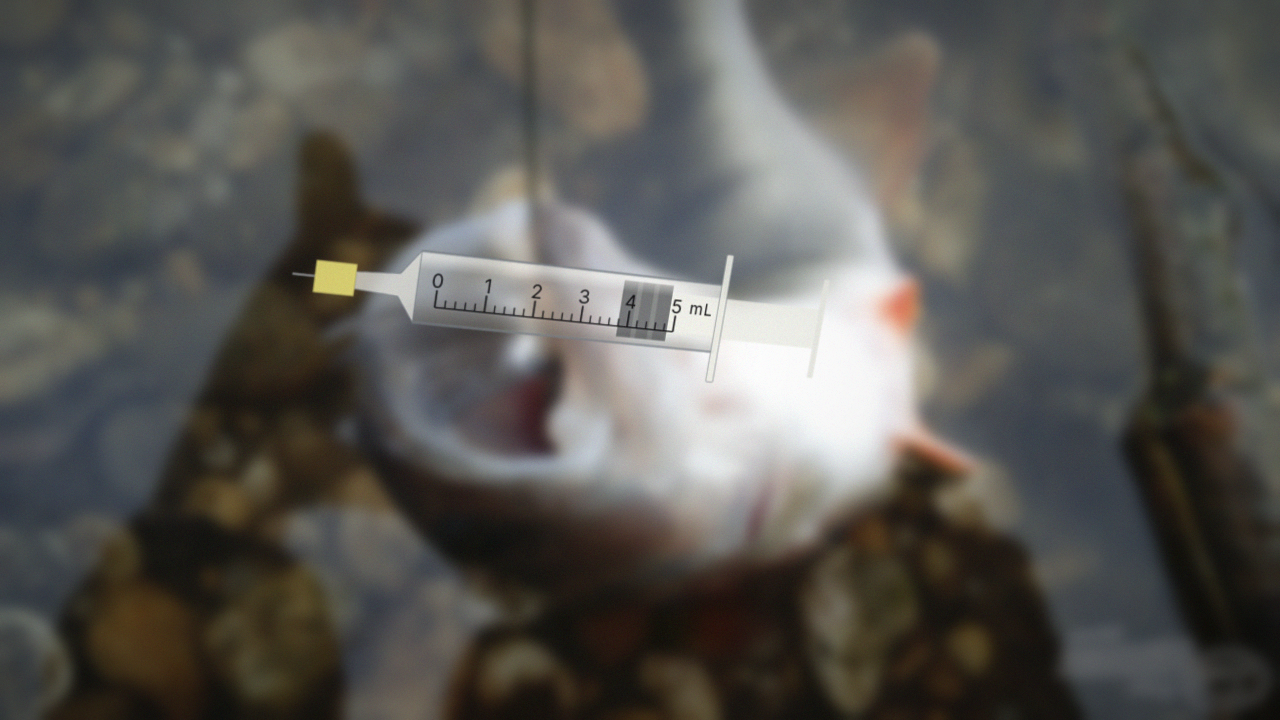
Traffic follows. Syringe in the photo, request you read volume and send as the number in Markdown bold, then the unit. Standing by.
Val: **3.8** mL
